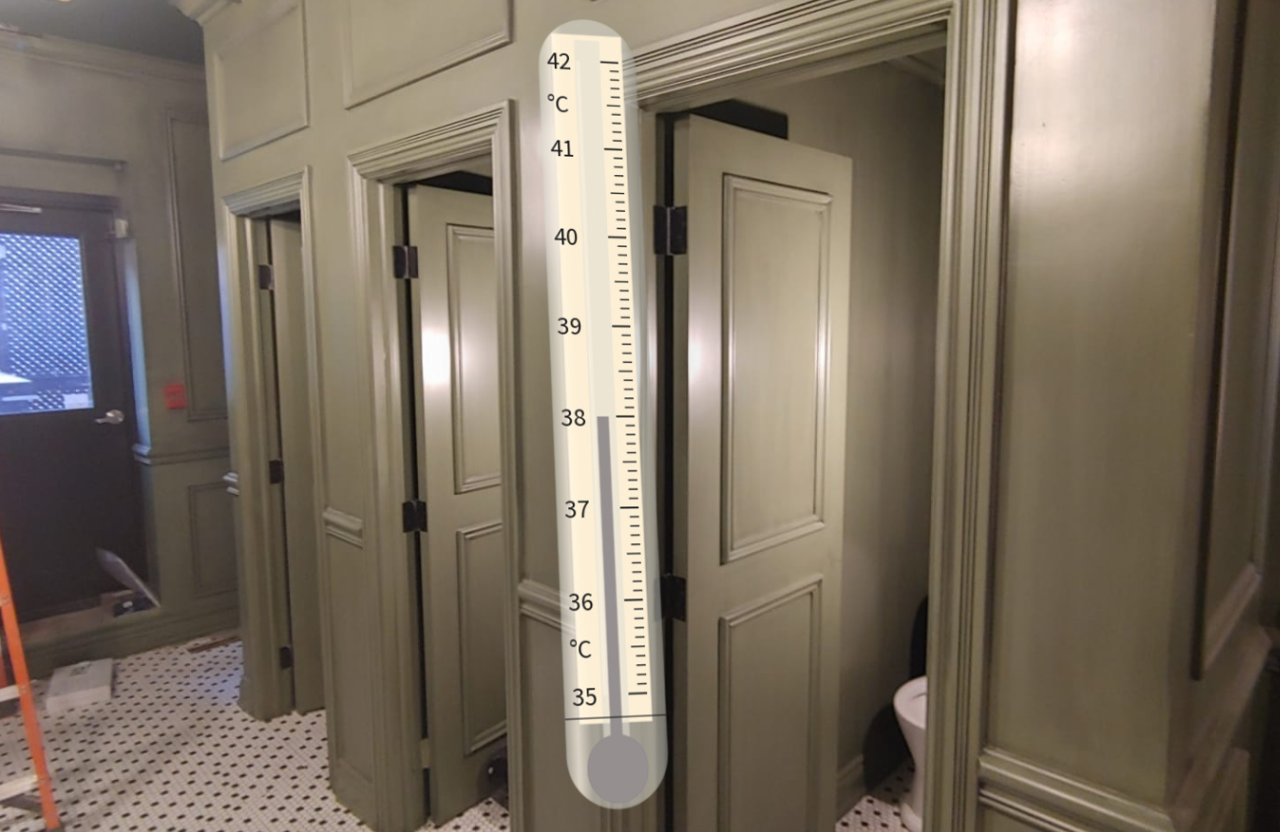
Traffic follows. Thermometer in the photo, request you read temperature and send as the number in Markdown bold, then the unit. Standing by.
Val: **38** °C
